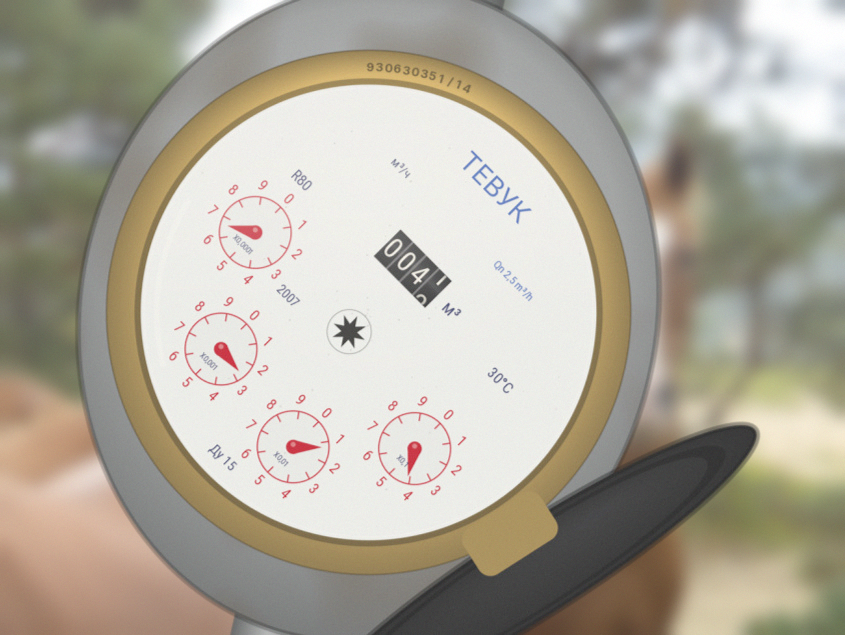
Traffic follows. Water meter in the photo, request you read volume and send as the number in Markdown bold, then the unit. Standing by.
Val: **41.4126** m³
